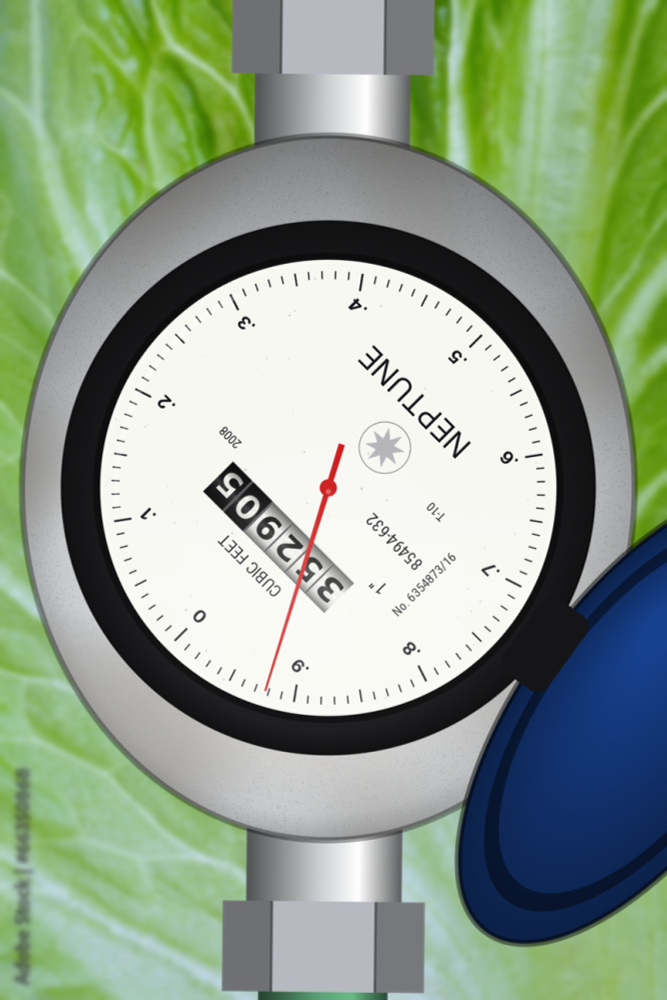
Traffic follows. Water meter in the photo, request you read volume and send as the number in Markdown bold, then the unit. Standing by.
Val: **352904.92** ft³
